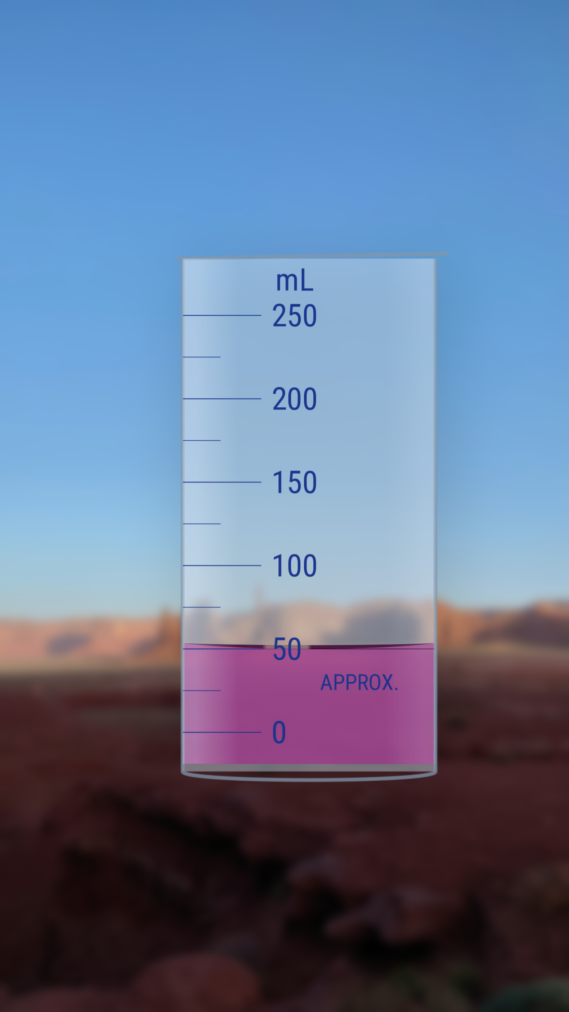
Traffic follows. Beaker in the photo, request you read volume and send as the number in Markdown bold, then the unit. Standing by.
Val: **50** mL
